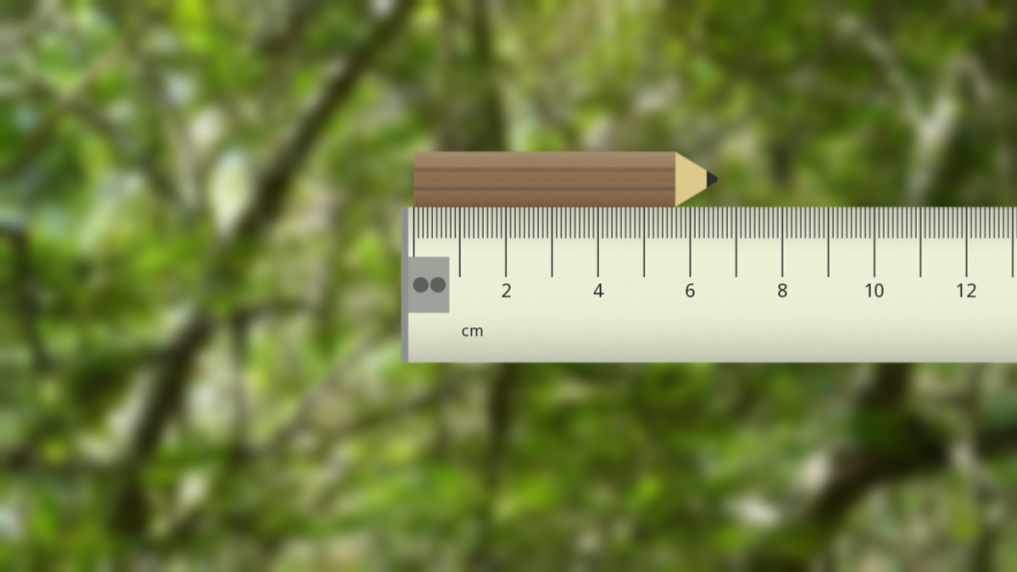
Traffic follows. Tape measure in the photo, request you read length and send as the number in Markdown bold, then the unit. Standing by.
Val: **6.6** cm
